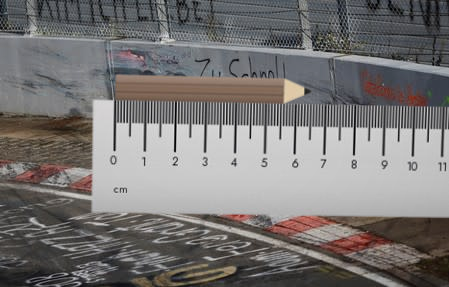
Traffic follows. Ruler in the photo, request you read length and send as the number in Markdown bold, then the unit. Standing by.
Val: **6.5** cm
